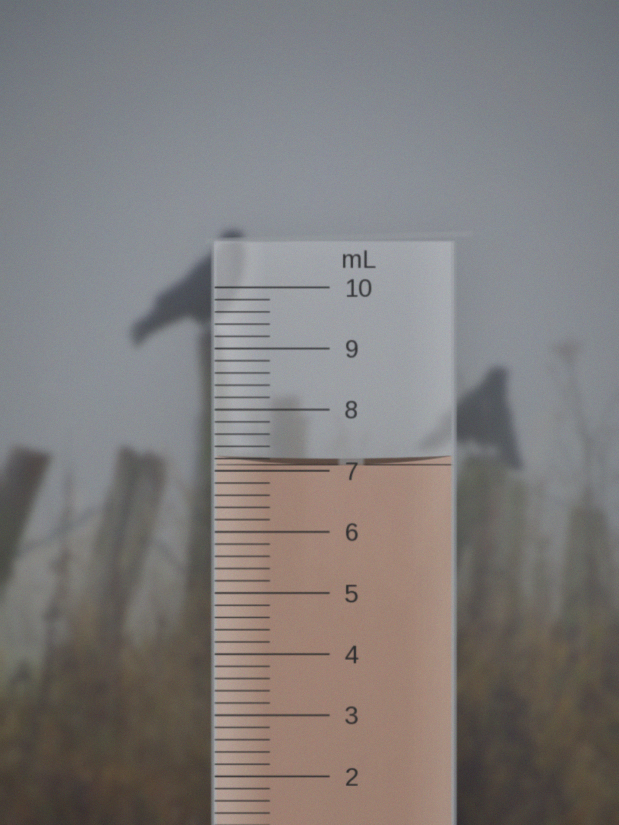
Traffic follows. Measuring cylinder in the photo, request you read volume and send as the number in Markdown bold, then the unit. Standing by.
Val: **7.1** mL
